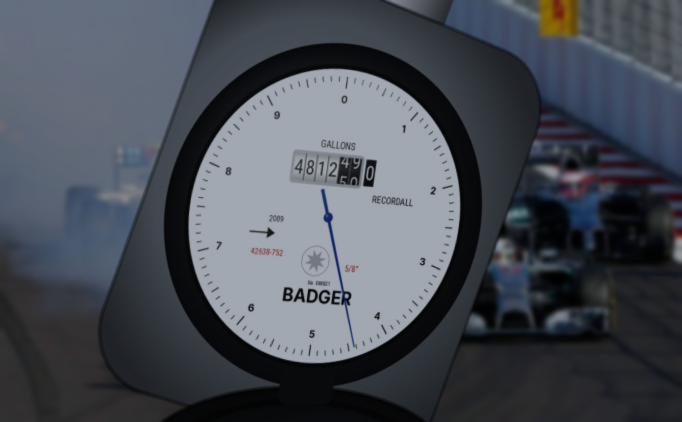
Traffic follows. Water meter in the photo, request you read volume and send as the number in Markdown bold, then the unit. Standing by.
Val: **4812494.4** gal
